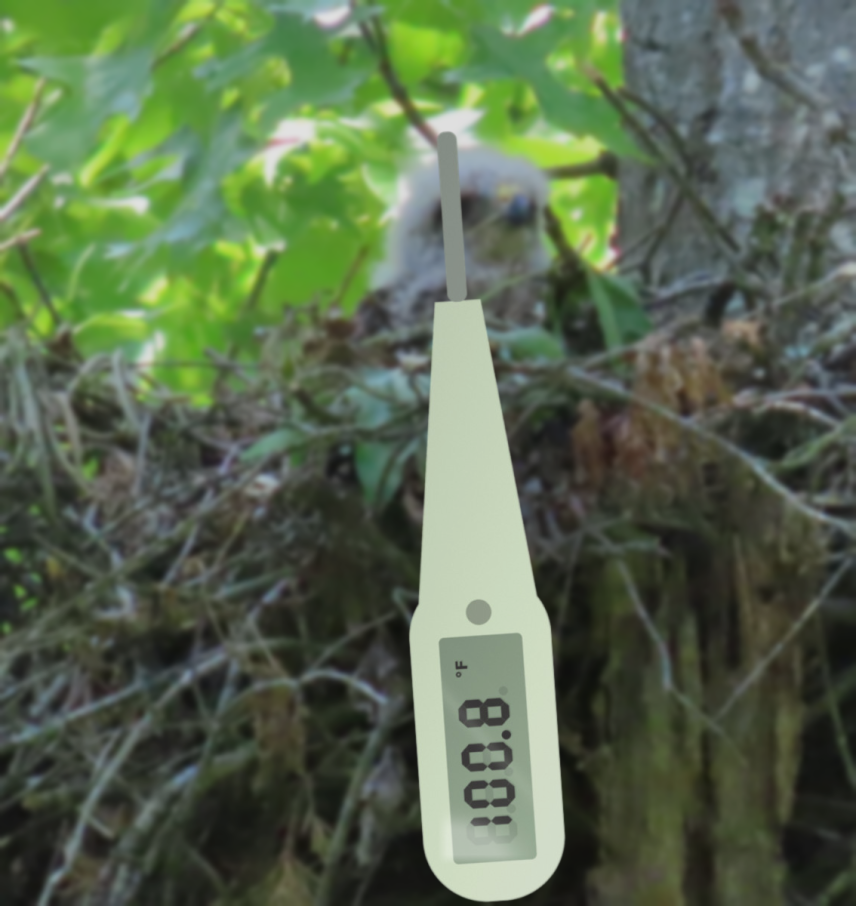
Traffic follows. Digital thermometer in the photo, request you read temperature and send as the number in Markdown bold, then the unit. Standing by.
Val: **100.8** °F
